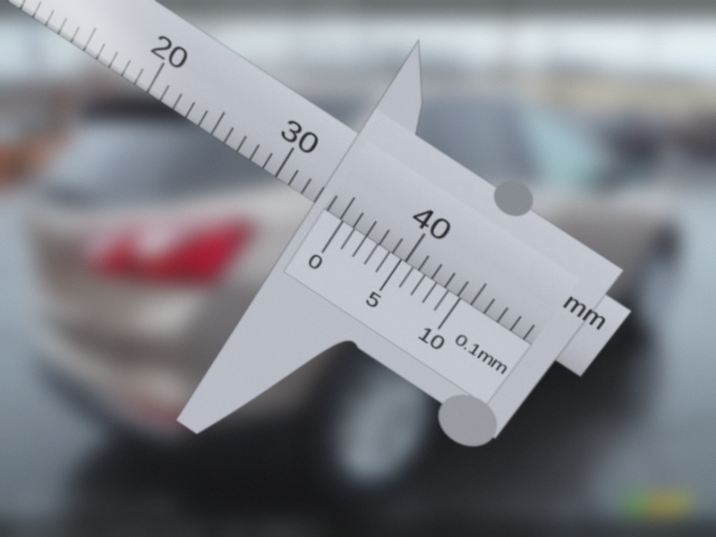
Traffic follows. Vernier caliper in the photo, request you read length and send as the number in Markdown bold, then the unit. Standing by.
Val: **35.2** mm
